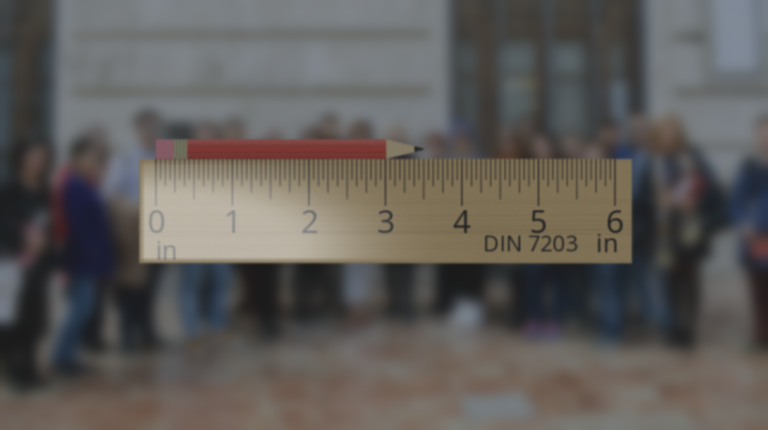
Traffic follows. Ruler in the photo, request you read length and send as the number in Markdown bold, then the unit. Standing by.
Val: **3.5** in
